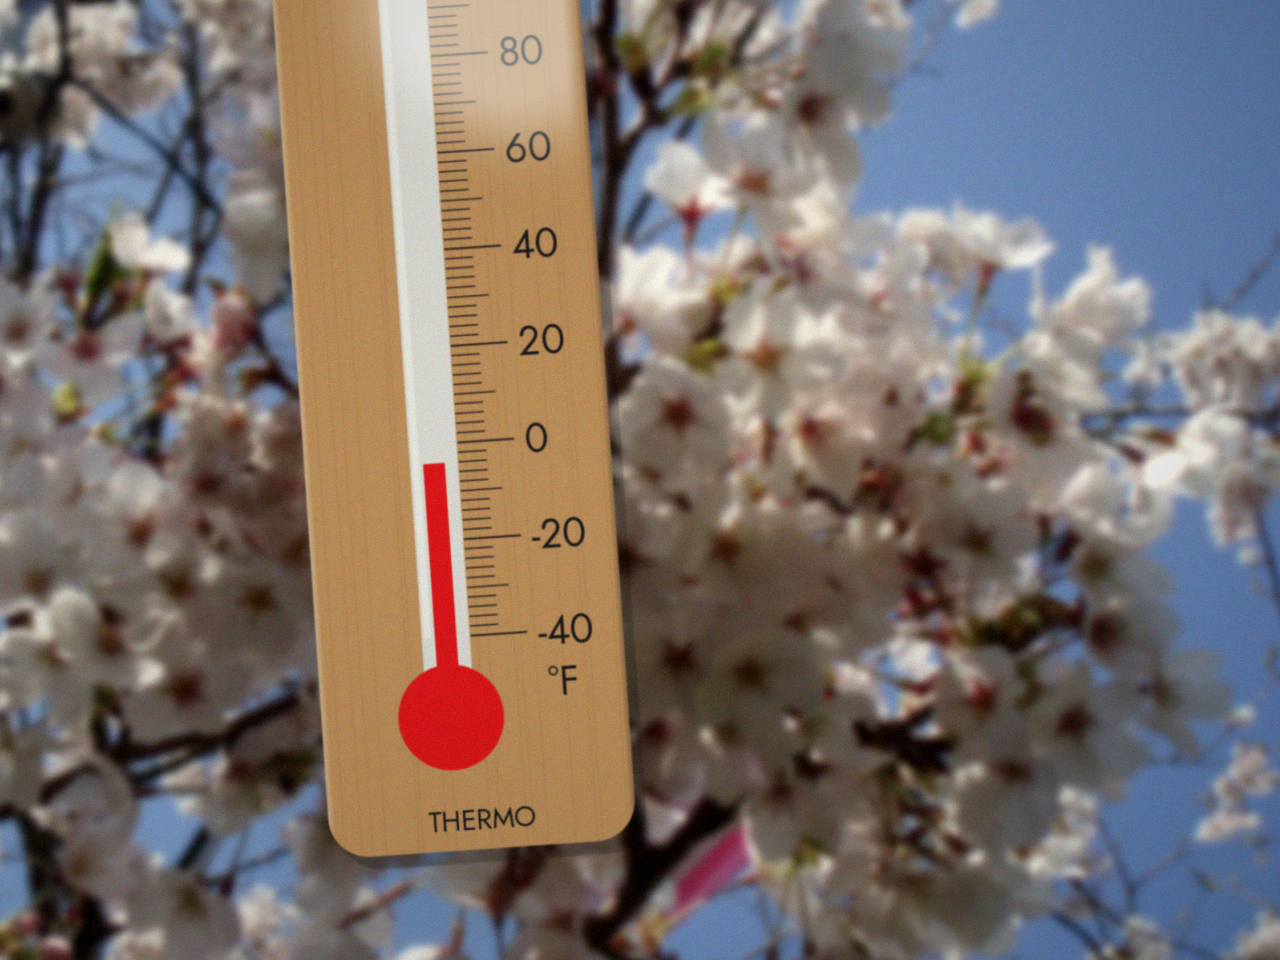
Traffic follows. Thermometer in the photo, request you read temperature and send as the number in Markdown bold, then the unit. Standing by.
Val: **-4** °F
